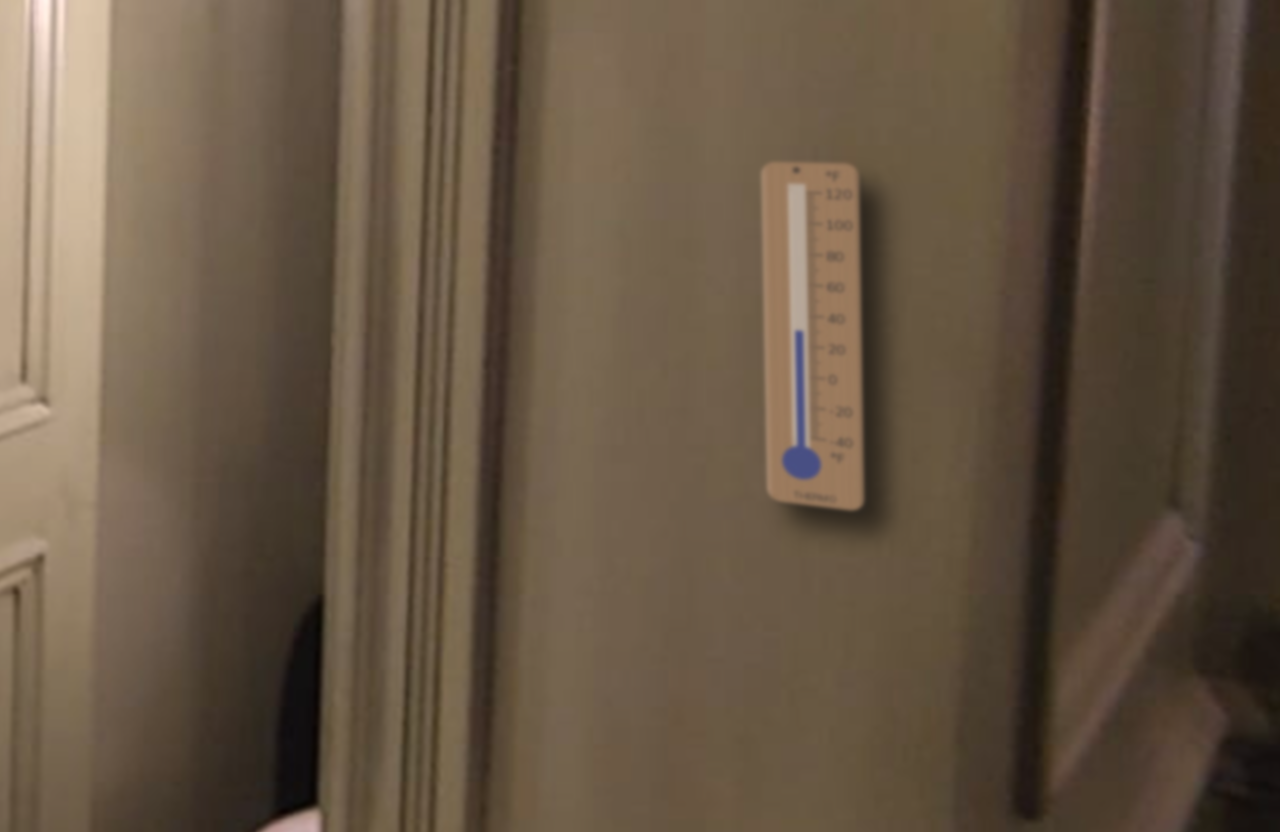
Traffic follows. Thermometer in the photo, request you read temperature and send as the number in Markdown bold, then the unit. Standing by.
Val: **30** °F
